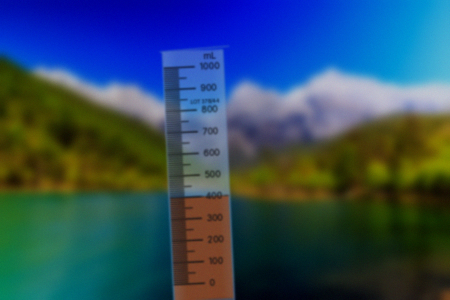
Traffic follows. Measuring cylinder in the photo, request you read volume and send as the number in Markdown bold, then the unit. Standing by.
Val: **400** mL
